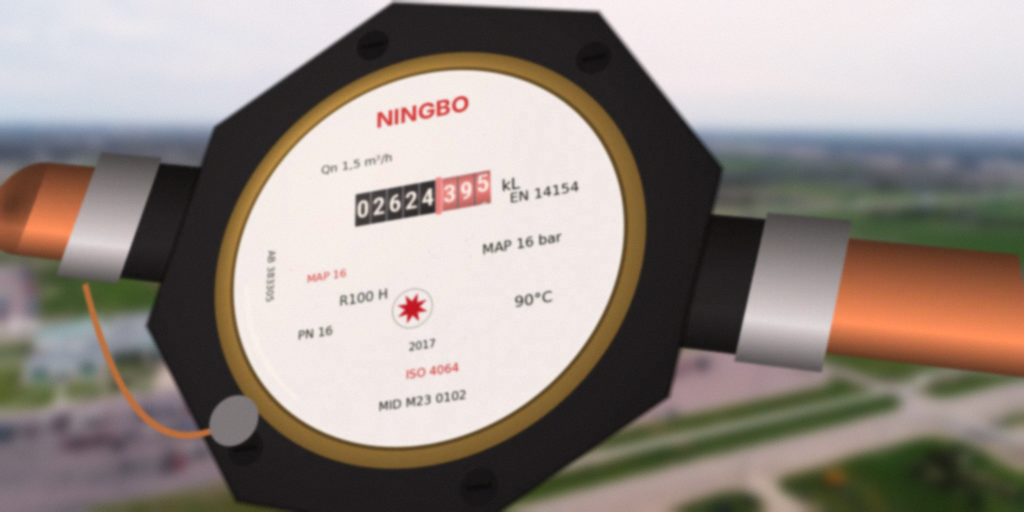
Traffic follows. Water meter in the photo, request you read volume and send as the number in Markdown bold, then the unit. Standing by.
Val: **2624.395** kL
